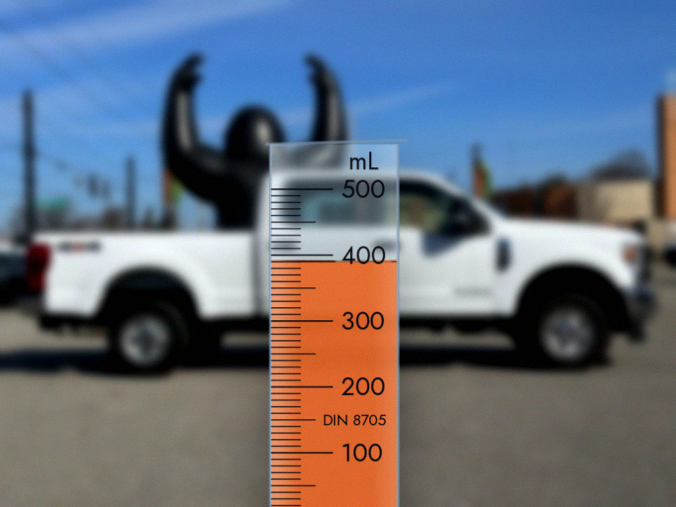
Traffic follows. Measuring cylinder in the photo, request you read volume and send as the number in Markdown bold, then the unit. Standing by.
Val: **390** mL
